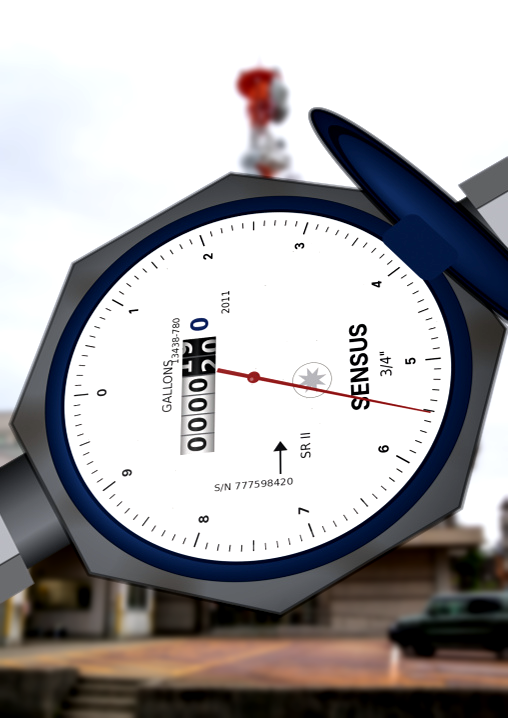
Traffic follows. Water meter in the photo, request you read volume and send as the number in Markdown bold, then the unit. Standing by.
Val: **195.5** gal
